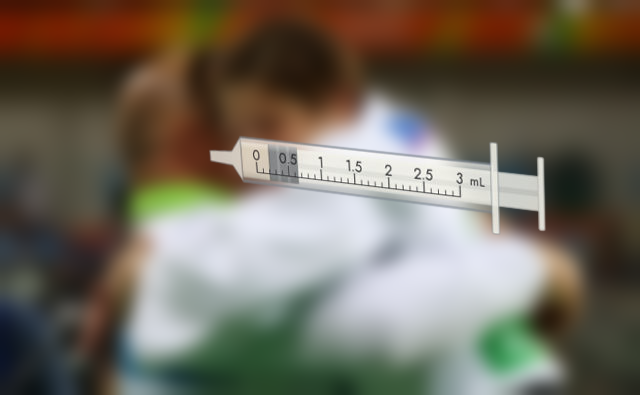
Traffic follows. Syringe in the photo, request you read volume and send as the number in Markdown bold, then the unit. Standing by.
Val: **0.2** mL
